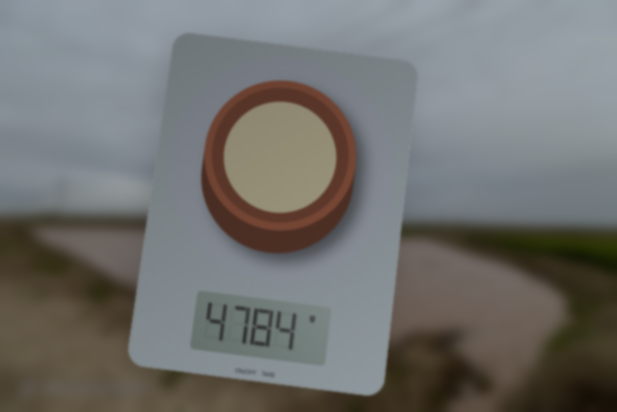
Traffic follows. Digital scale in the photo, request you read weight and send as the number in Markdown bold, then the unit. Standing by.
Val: **4784** g
